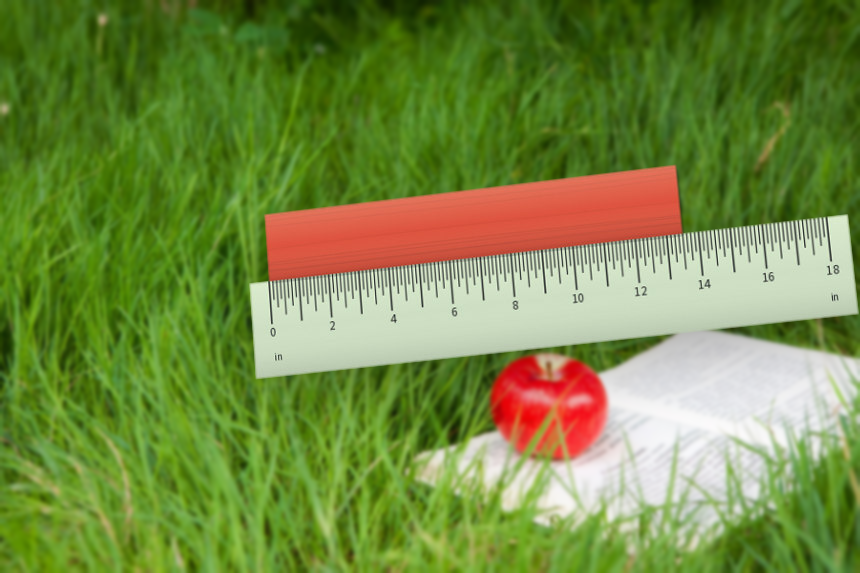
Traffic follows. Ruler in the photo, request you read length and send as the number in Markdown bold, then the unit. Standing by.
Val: **13.5** in
